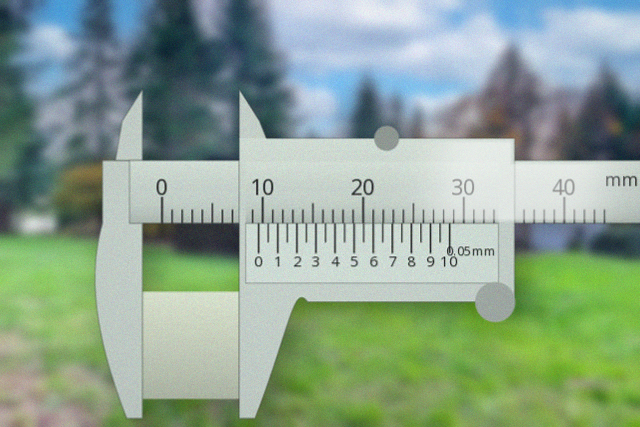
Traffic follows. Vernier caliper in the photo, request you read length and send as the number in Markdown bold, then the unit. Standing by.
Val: **9.6** mm
